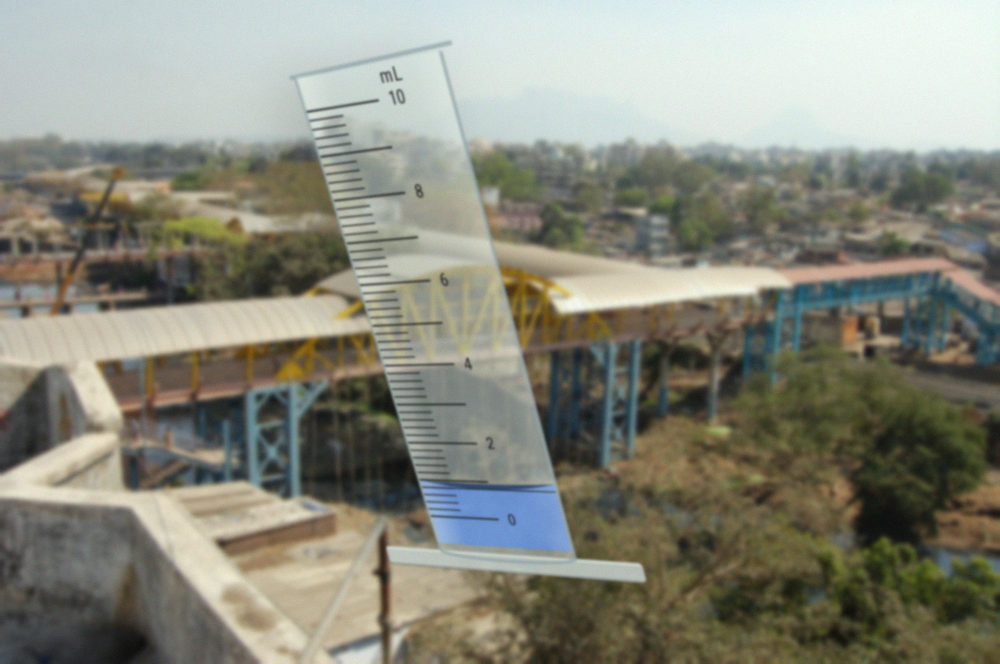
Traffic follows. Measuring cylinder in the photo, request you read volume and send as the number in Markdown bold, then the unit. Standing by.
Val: **0.8** mL
